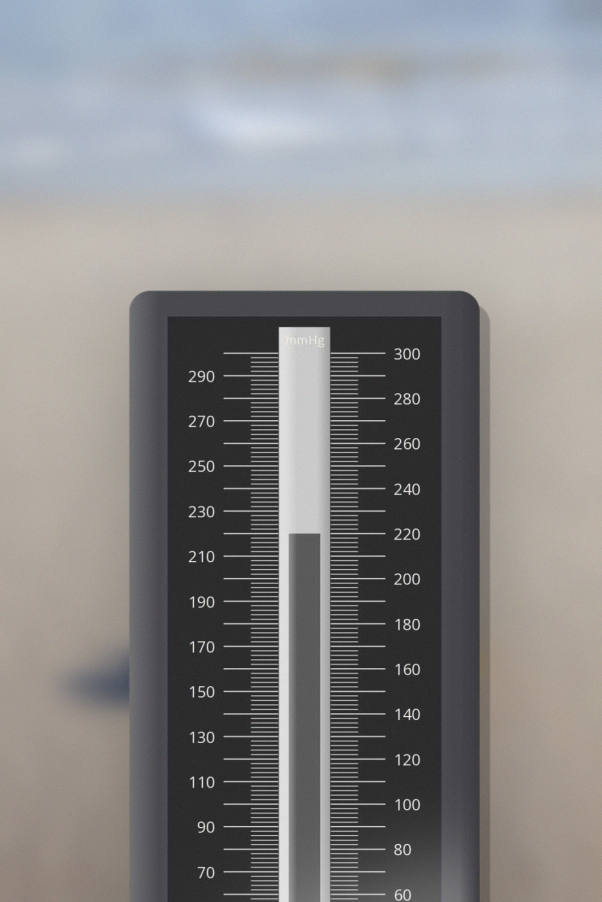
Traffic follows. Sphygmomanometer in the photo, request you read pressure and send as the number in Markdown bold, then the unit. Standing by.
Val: **220** mmHg
